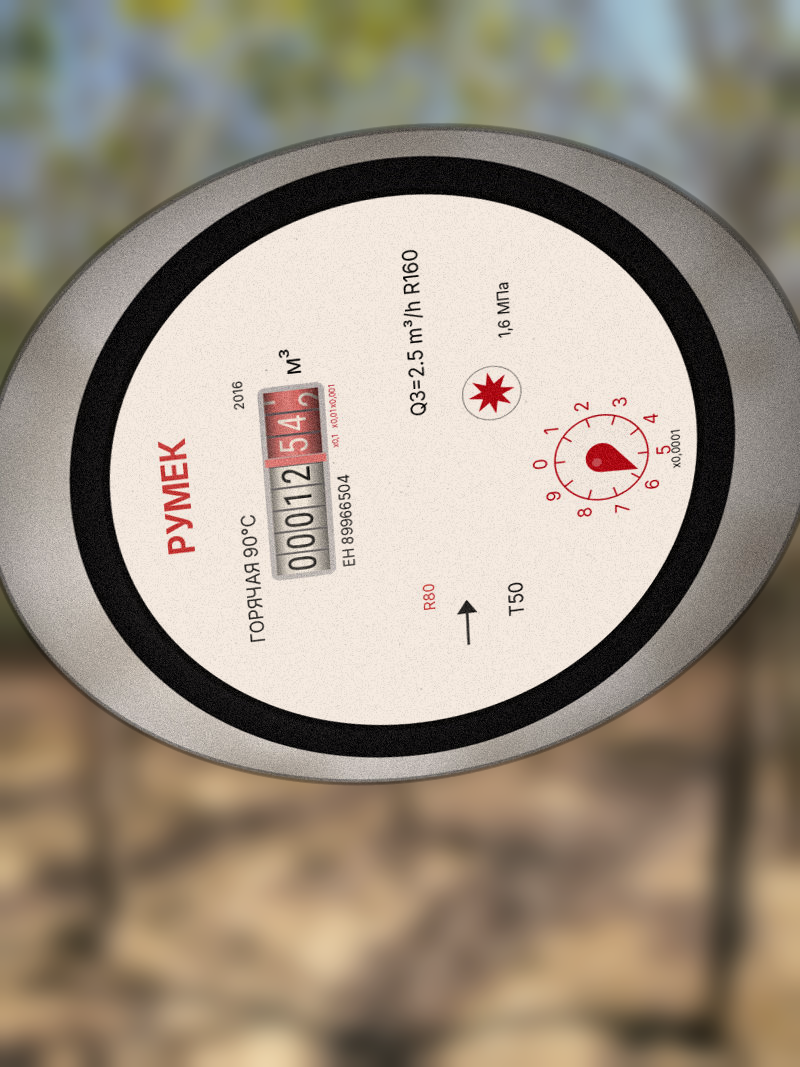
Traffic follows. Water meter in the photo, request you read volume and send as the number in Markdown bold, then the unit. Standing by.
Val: **12.5415** m³
